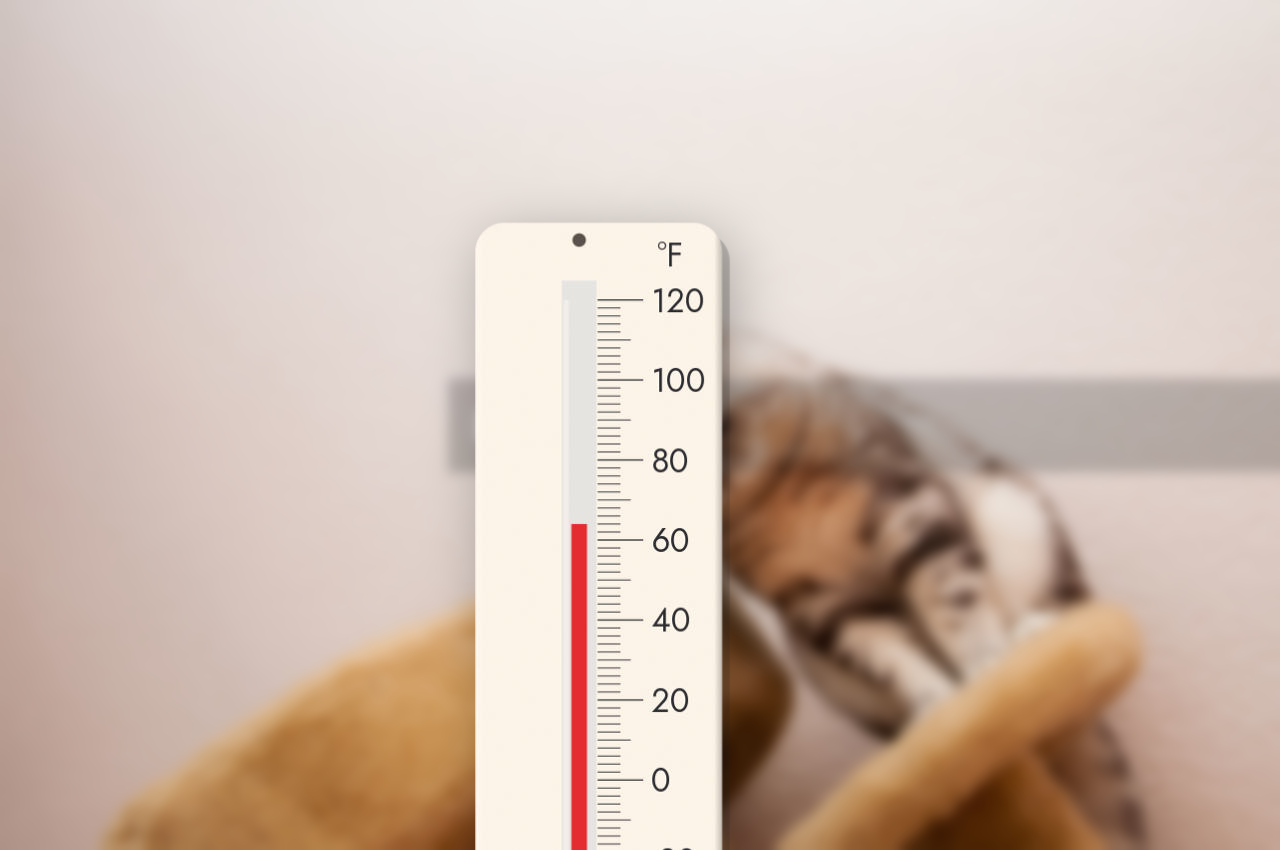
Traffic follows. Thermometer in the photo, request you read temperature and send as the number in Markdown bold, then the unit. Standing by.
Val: **64** °F
